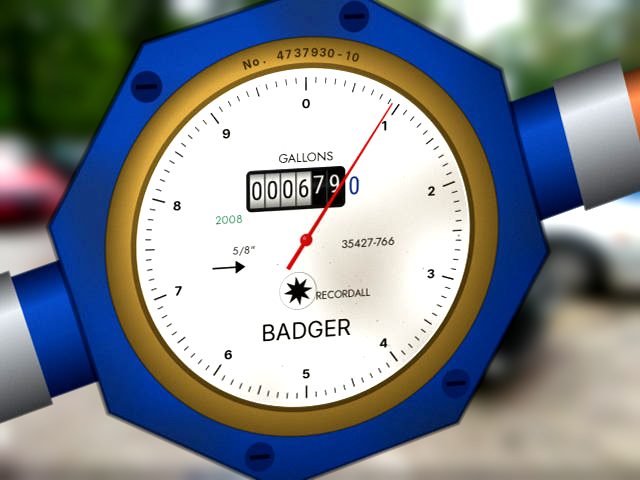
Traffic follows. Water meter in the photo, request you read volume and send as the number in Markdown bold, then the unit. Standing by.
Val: **6790.9** gal
